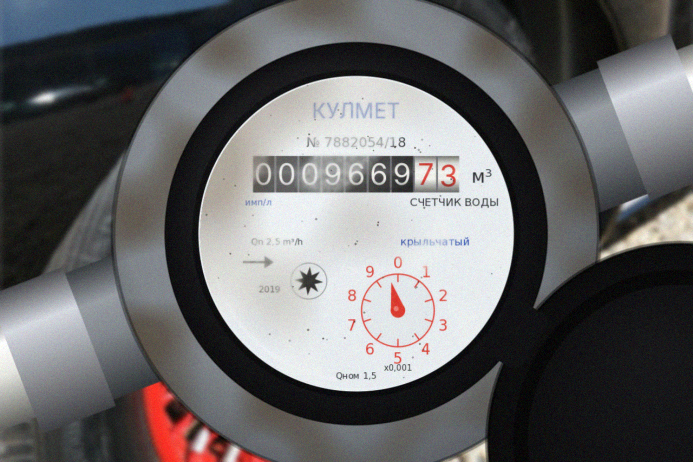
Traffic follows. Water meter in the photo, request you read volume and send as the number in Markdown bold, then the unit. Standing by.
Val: **9669.729** m³
